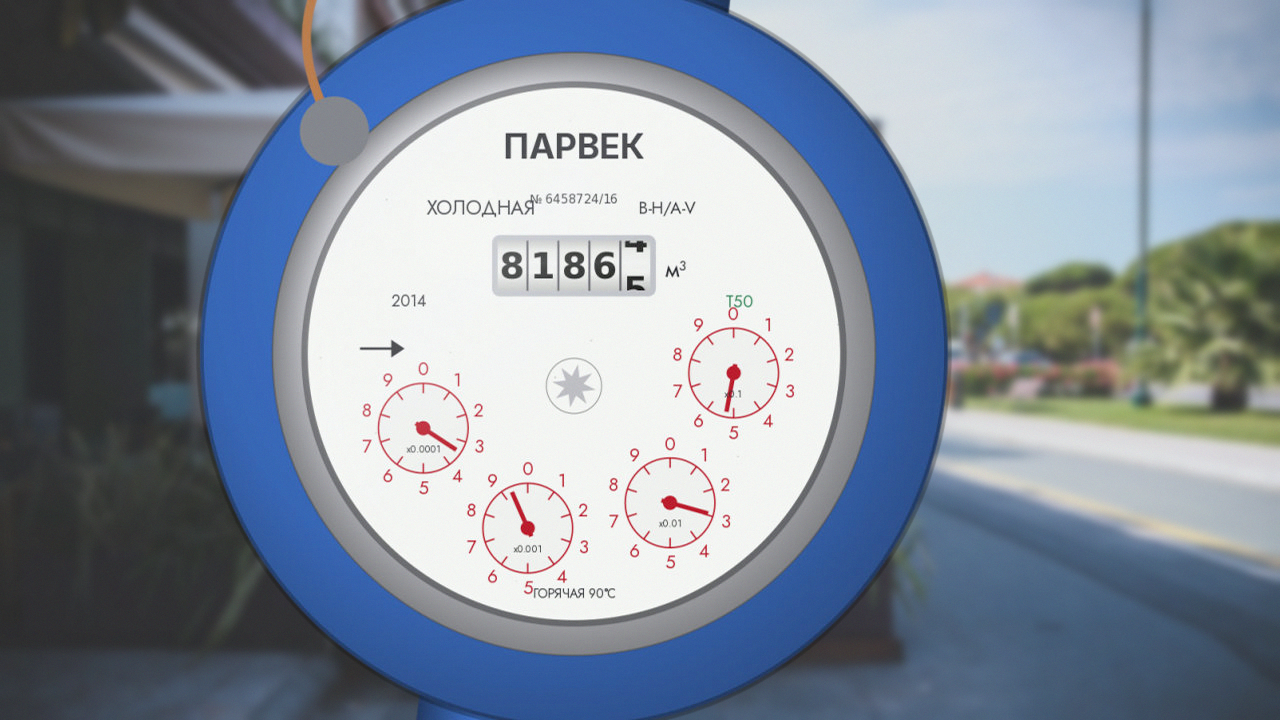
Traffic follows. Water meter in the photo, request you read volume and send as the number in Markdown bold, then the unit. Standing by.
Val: **81864.5293** m³
